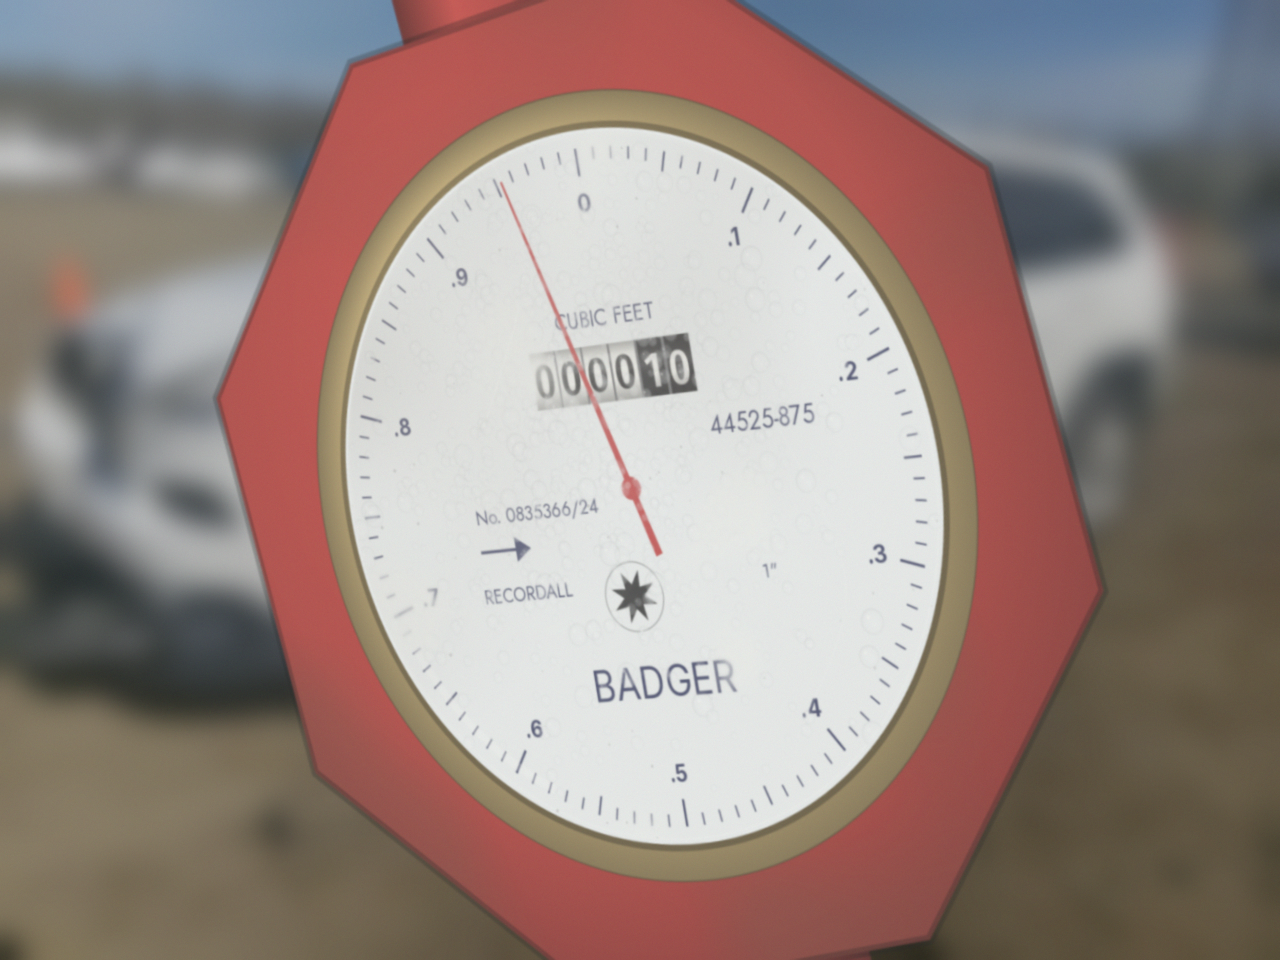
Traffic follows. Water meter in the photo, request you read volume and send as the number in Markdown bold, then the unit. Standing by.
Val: **9.95** ft³
